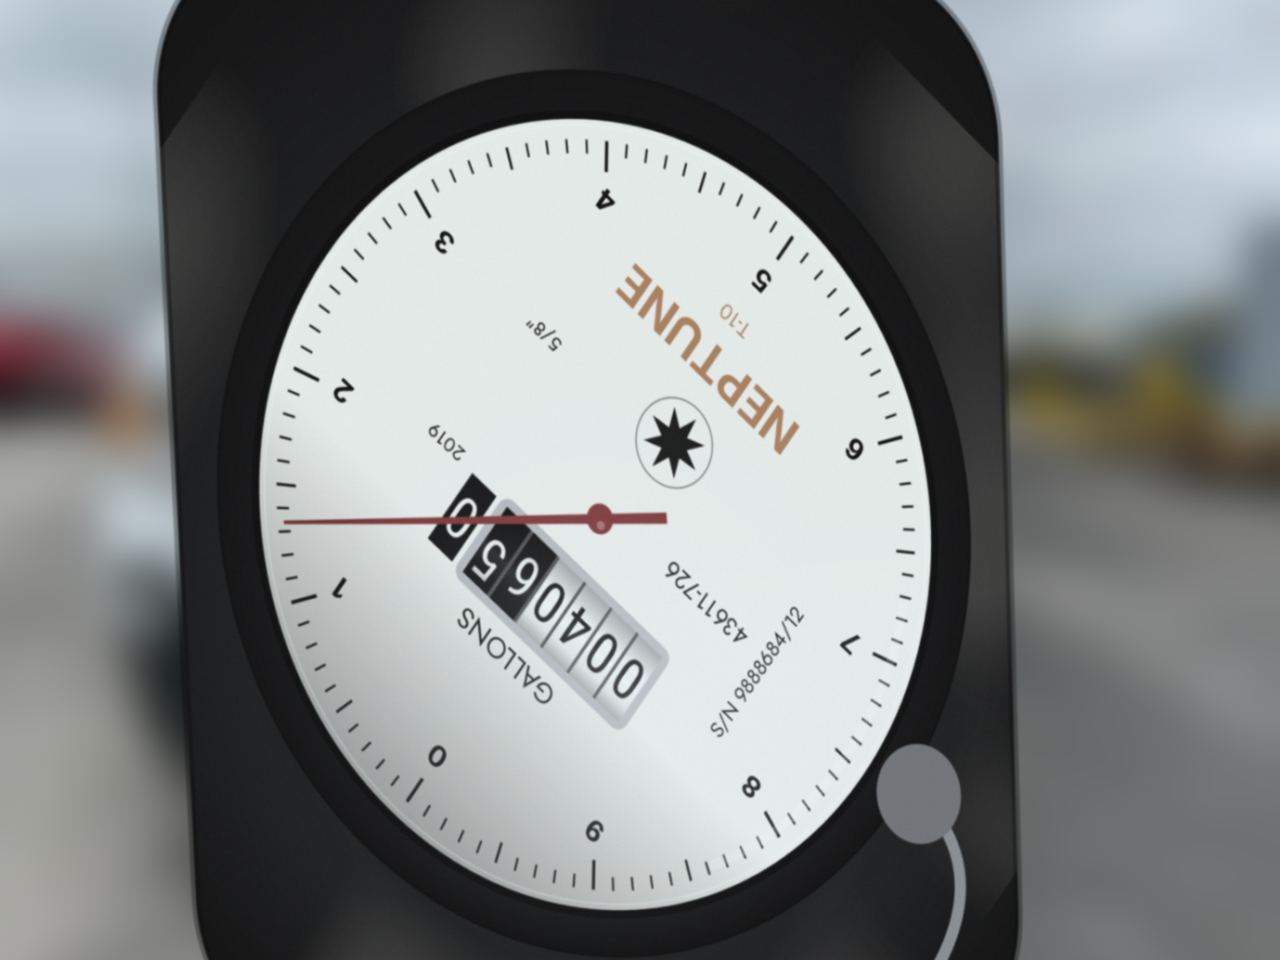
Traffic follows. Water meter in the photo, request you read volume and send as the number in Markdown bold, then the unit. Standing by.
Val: **40651.3** gal
